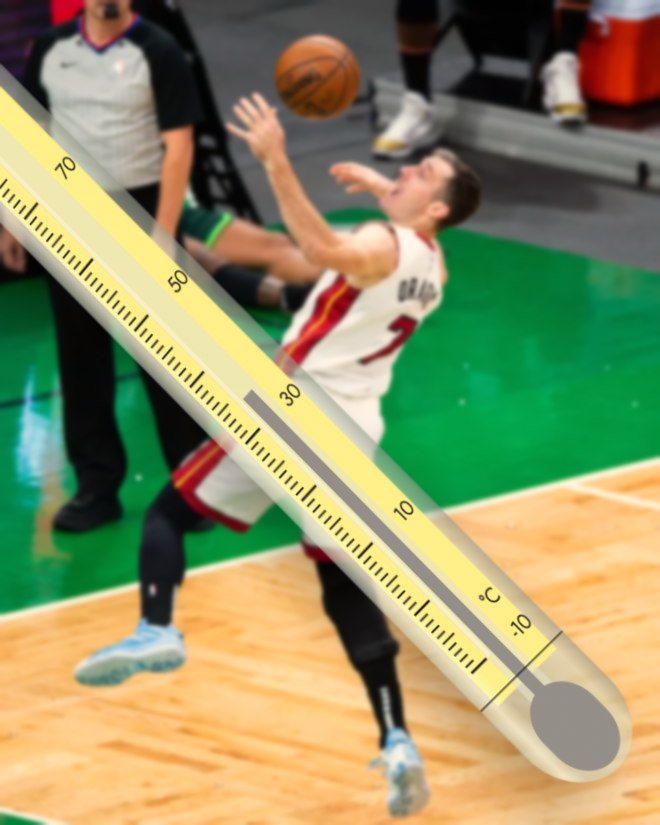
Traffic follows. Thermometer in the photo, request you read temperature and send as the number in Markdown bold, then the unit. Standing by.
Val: **34** °C
